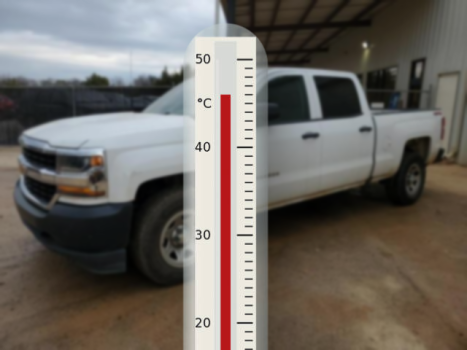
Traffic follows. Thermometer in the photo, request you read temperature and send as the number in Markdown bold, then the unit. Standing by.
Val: **46** °C
